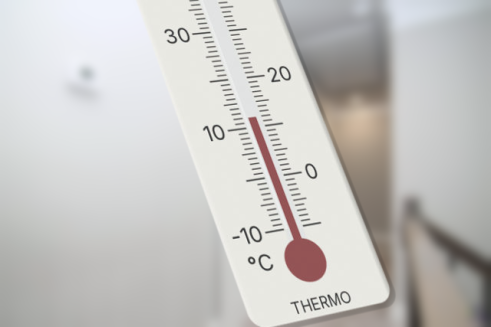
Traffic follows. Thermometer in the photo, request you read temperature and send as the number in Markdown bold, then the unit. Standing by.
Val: **12** °C
